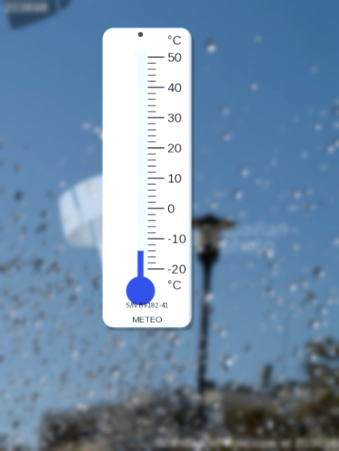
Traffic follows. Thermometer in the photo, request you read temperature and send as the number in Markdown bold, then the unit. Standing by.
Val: **-14** °C
